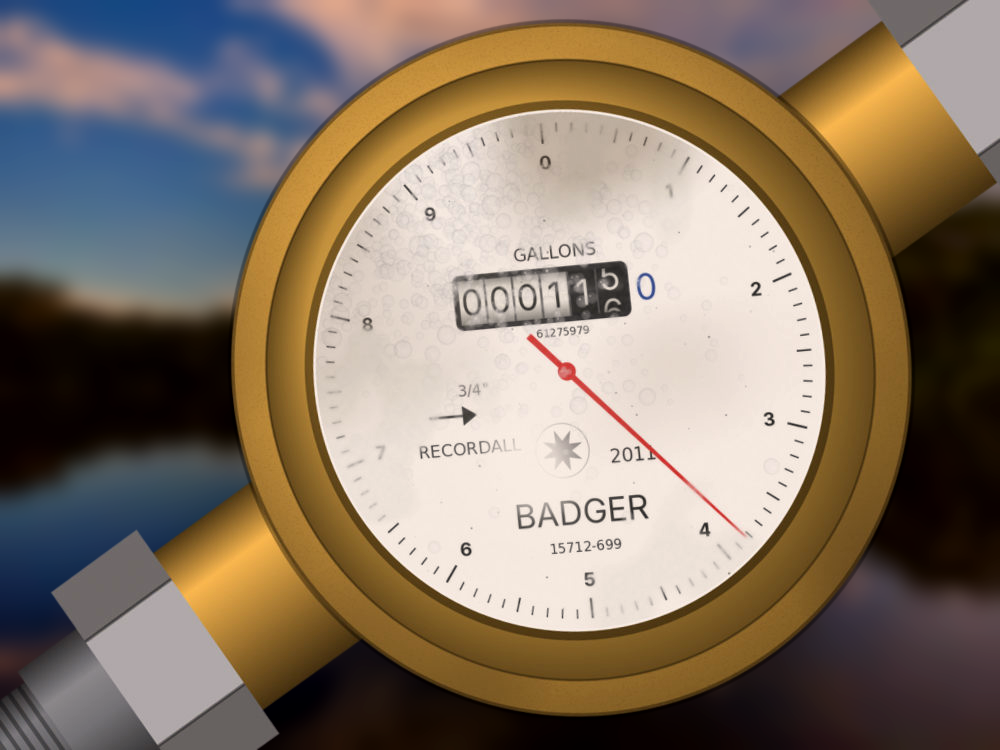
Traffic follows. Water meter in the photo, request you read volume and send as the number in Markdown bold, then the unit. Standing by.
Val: **1153.8** gal
